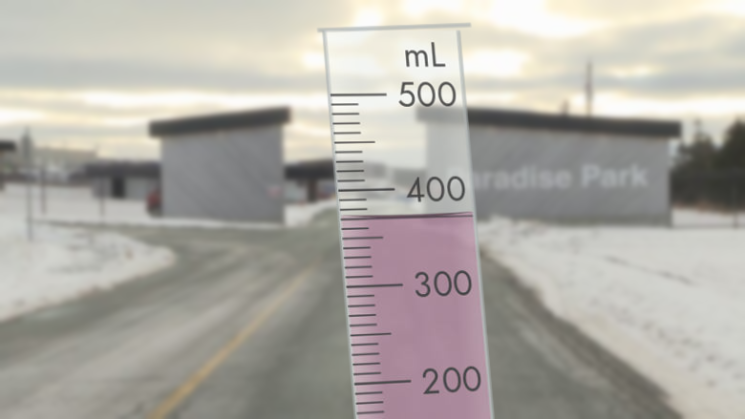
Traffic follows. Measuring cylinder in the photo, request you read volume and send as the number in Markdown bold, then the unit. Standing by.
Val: **370** mL
